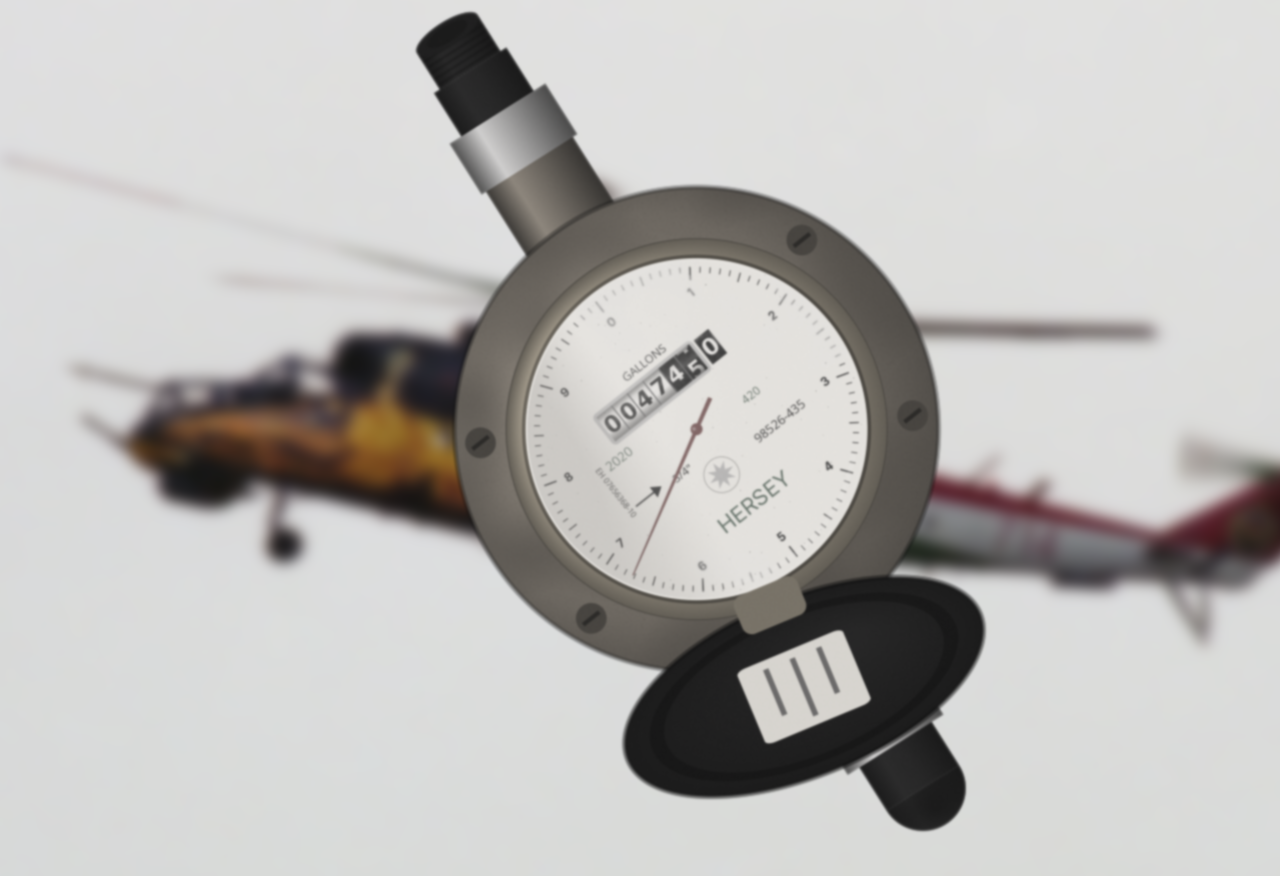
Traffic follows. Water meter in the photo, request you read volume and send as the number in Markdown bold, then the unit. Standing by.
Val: **47446.7** gal
